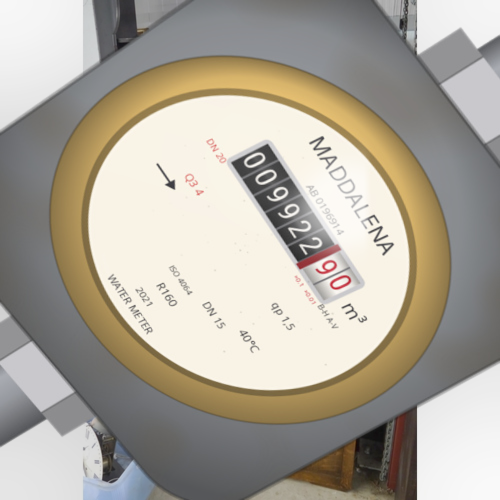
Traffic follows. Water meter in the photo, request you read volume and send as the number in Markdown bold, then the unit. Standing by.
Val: **9922.90** m³
